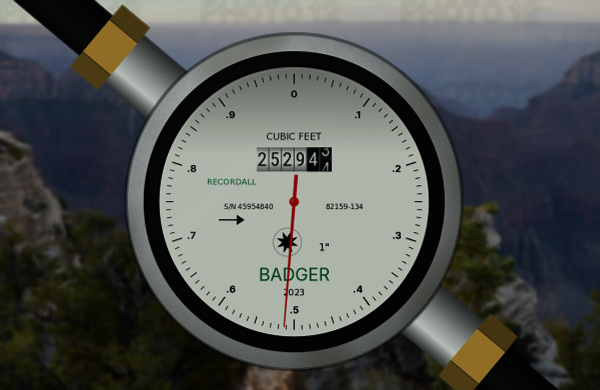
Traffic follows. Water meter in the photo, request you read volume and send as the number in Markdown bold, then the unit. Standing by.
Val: **252943.51** ft³
